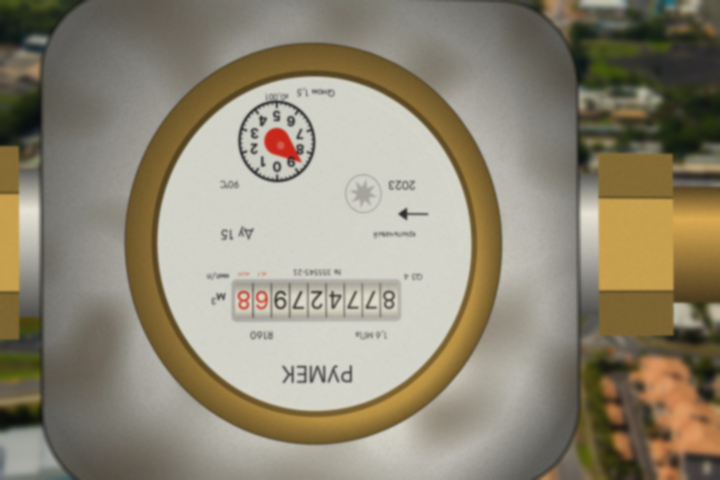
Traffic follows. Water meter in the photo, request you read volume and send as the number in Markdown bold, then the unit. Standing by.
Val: **8774279.688** m³
